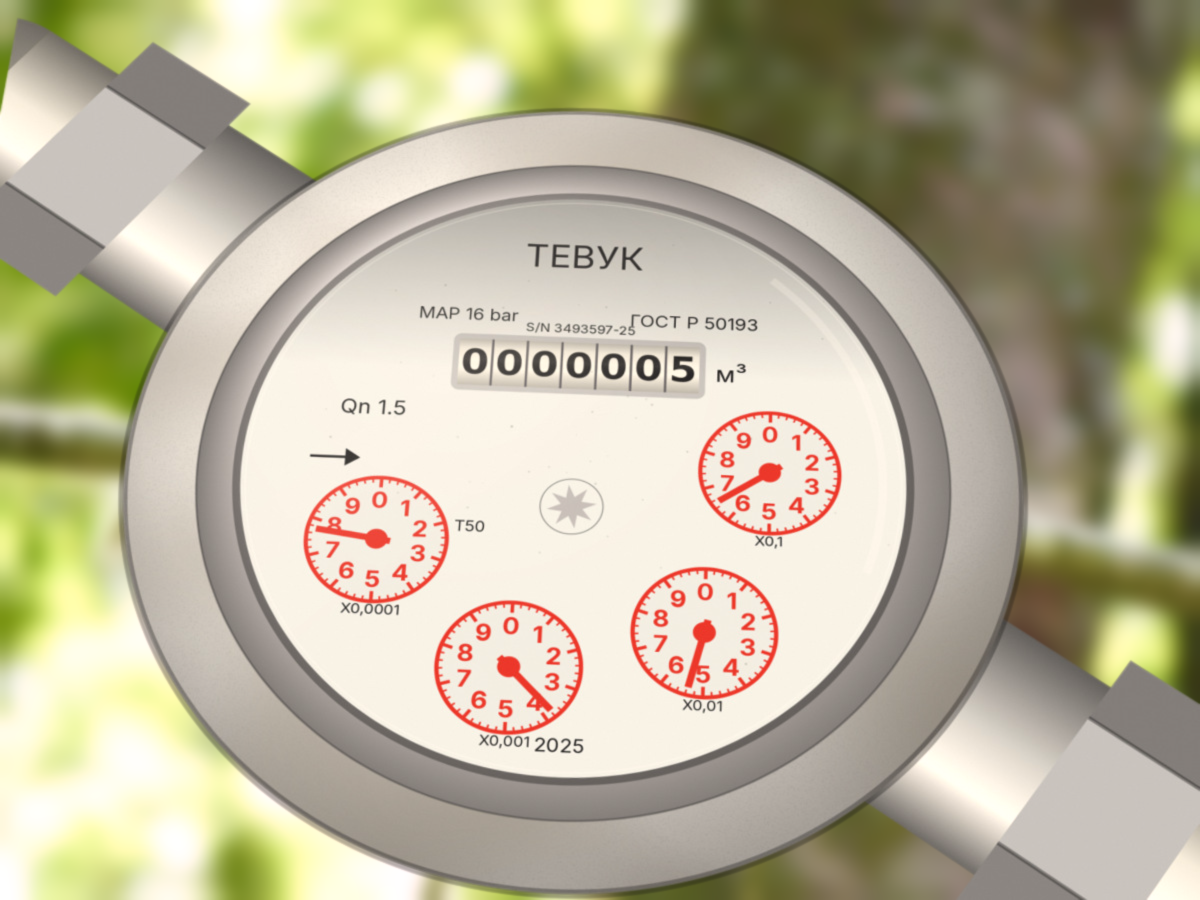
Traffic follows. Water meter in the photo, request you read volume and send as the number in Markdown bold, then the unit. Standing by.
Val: **5.6537** m³
